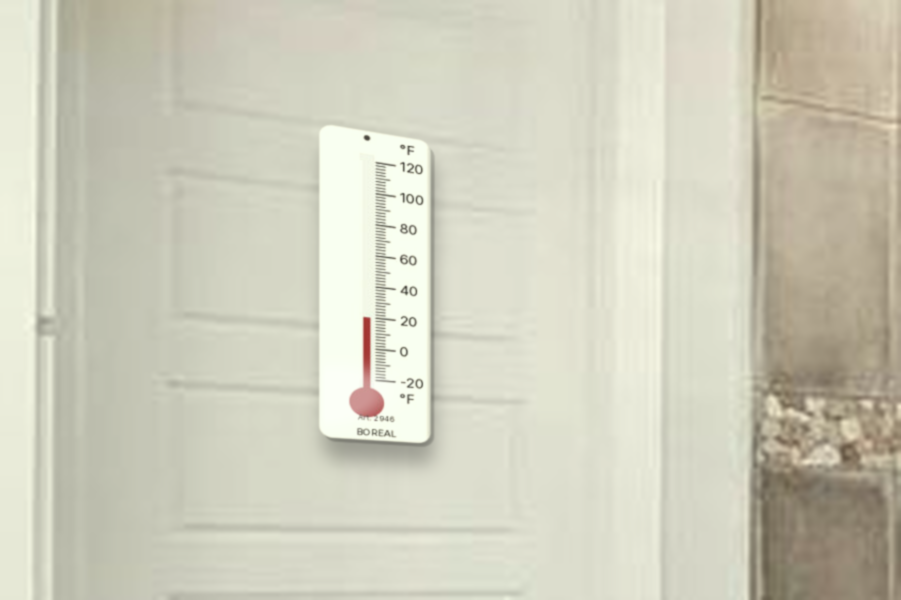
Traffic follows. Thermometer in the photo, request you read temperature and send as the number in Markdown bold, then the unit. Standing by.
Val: **20** °F
